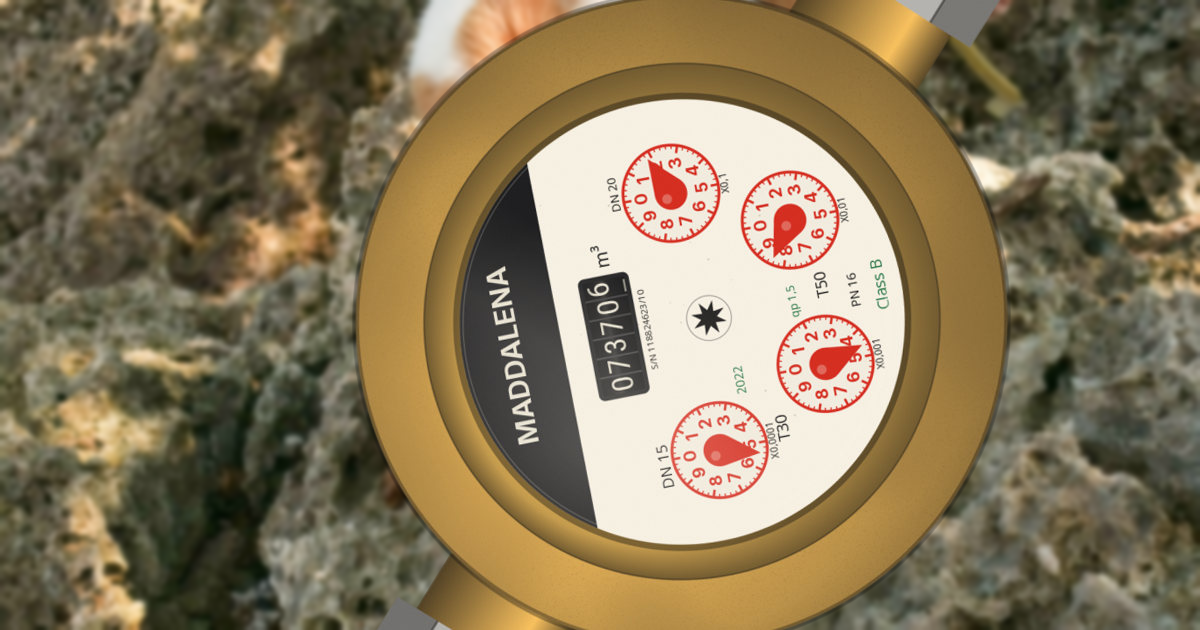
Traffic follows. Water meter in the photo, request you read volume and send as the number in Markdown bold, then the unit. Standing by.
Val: **73706.1845** m³
